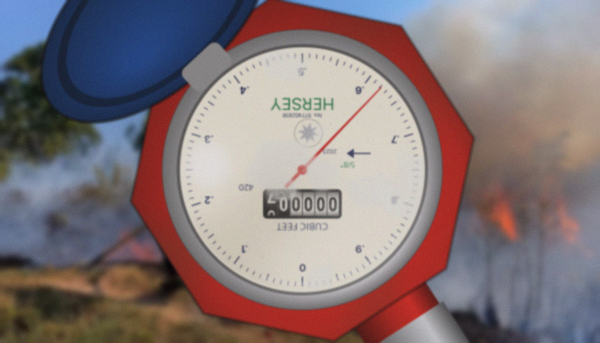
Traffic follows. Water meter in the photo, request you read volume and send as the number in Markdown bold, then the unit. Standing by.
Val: **6.62** ft³
